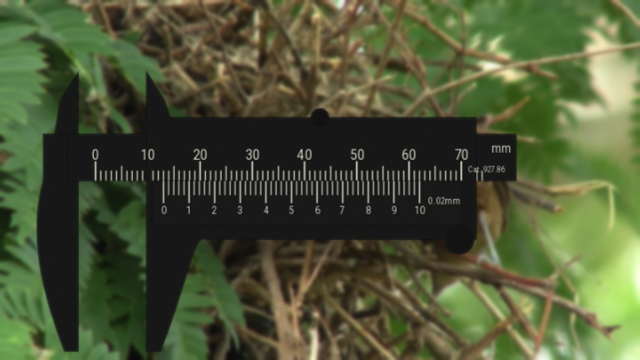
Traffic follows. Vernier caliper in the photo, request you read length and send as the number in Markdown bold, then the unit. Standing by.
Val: **13.0** mm
